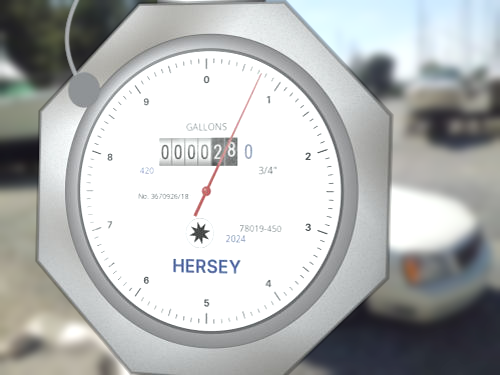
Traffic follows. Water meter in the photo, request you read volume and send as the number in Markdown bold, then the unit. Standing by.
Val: **280.7** gal
